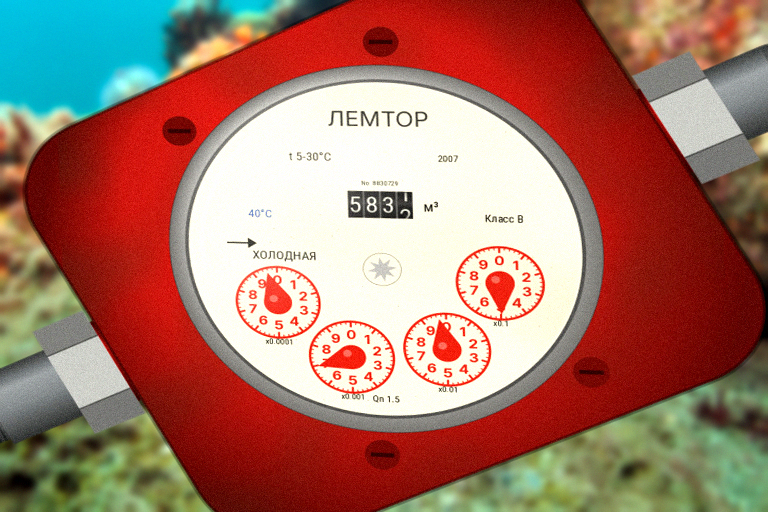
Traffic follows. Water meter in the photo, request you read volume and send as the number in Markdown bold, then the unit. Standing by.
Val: **5831.4969** m³
